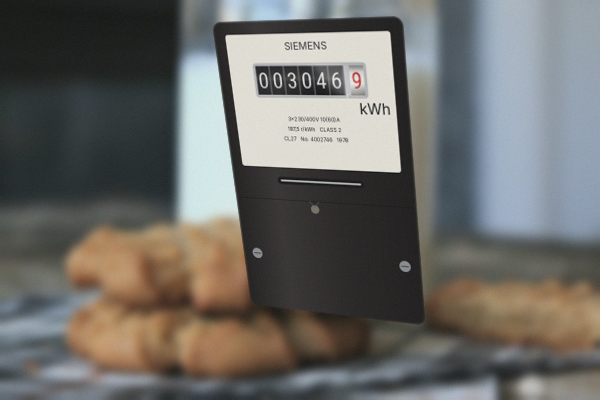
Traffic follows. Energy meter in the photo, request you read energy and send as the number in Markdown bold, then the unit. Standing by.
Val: **3046.9** kWh
